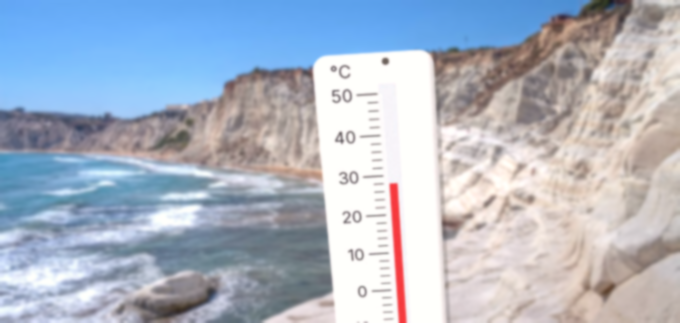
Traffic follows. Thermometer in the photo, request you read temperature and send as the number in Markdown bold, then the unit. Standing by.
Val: **28** °C
